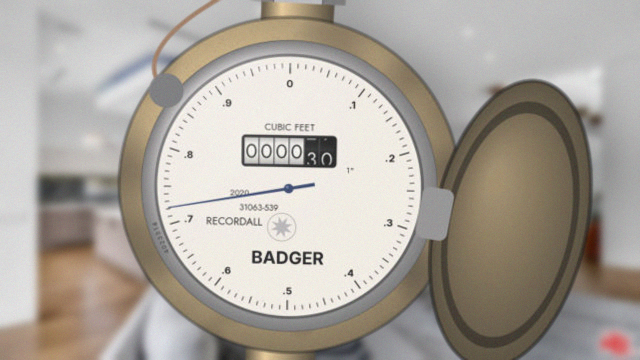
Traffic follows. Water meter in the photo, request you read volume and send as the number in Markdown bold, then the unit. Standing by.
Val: **29.72** ft³
